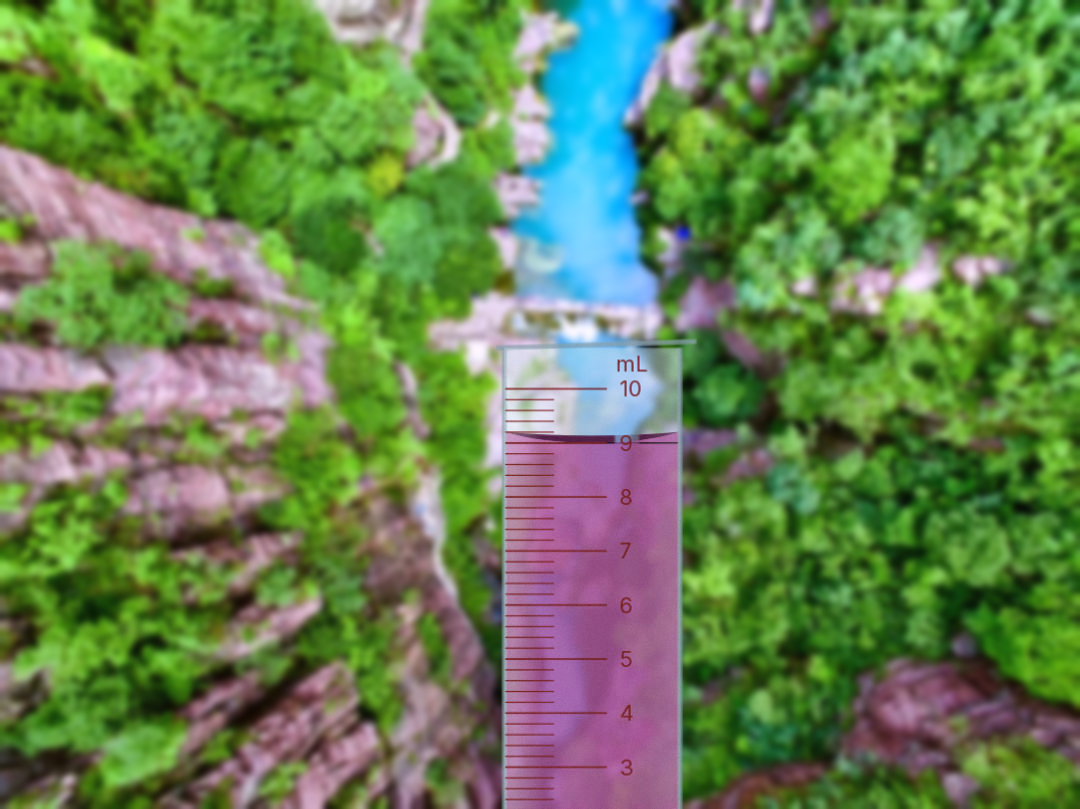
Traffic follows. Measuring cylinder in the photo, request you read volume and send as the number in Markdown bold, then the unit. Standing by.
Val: **9** mL
